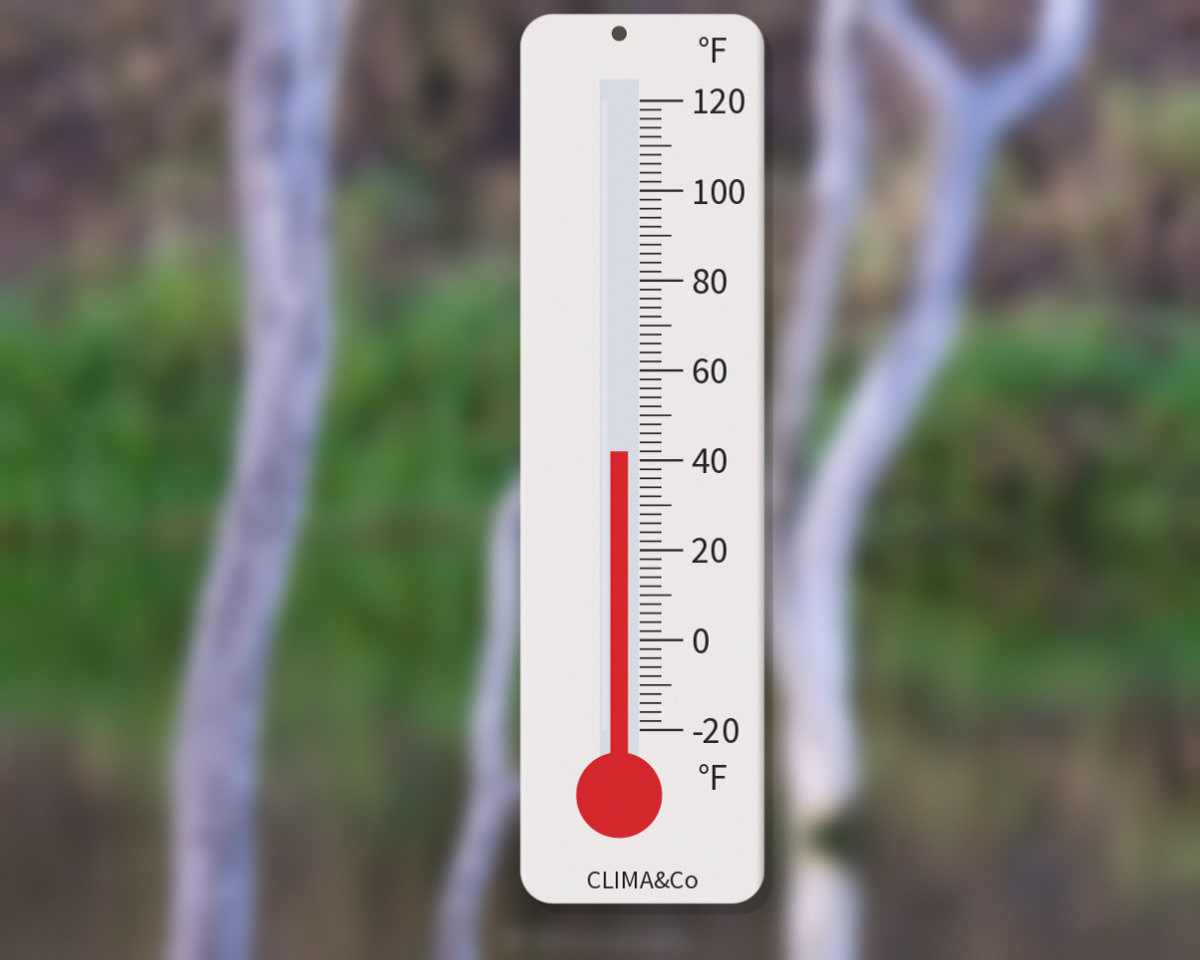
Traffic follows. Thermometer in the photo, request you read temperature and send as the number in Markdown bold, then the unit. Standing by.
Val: **42** °F
